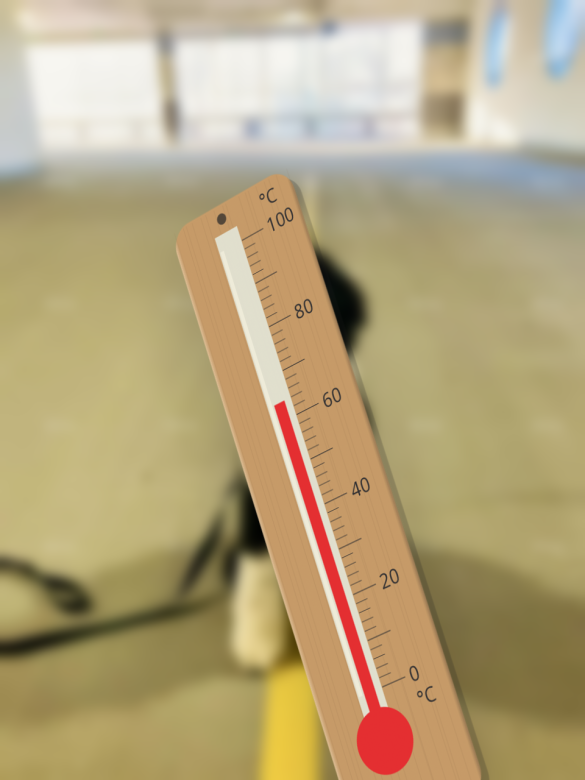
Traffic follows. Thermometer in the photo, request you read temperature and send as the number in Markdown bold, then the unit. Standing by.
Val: **64** °C
